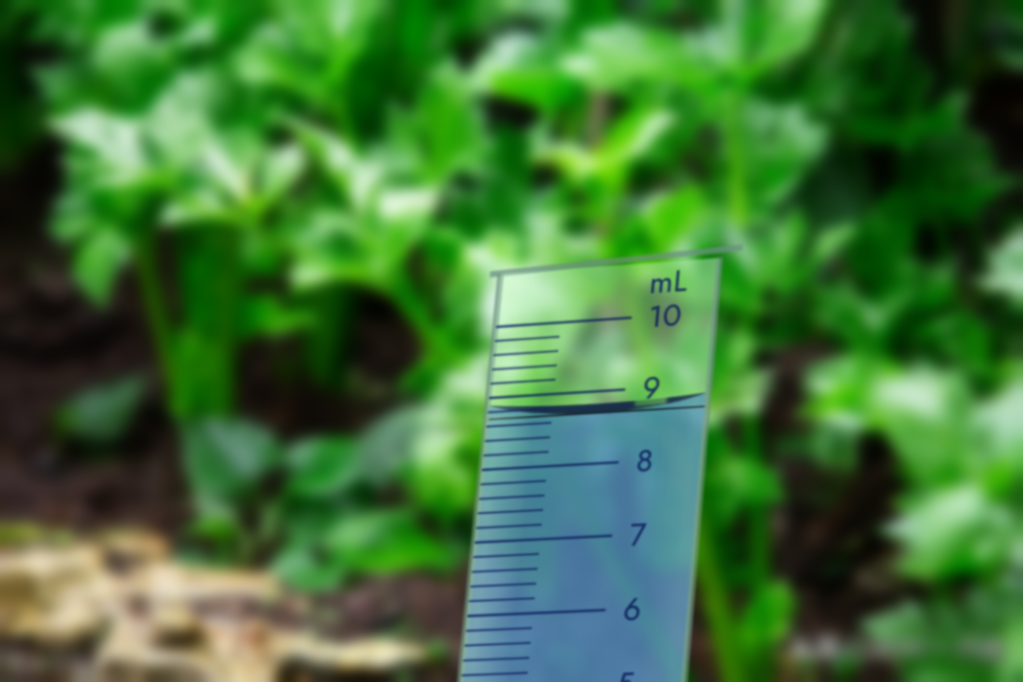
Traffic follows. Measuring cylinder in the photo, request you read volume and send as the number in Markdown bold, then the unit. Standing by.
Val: **8.7** mL
